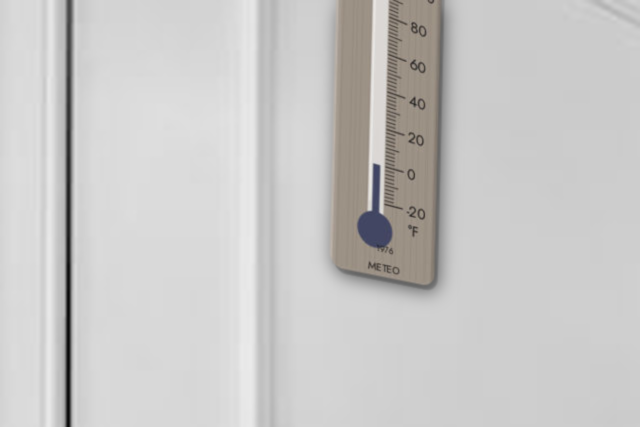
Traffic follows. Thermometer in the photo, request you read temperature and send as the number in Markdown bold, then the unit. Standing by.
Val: **0** °F
